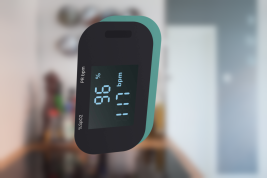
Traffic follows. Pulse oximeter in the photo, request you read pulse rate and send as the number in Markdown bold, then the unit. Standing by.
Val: **117** bpm
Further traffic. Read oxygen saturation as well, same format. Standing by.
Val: **96** %
